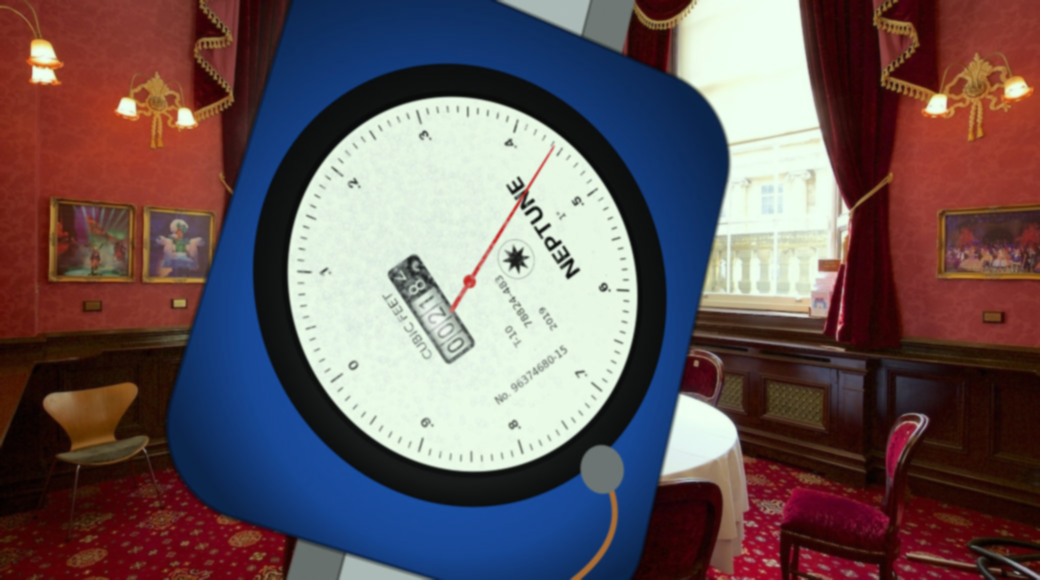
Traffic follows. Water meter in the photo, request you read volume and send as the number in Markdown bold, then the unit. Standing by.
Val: **2182.44** ft³
